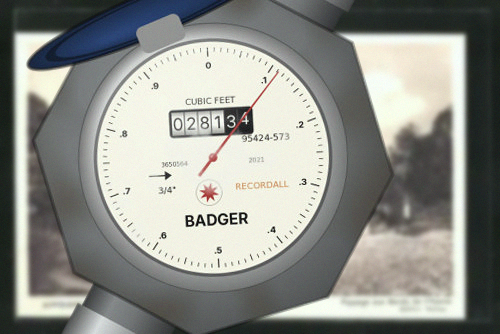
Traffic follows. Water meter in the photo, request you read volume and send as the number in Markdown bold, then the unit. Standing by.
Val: **28134.11** ft³
